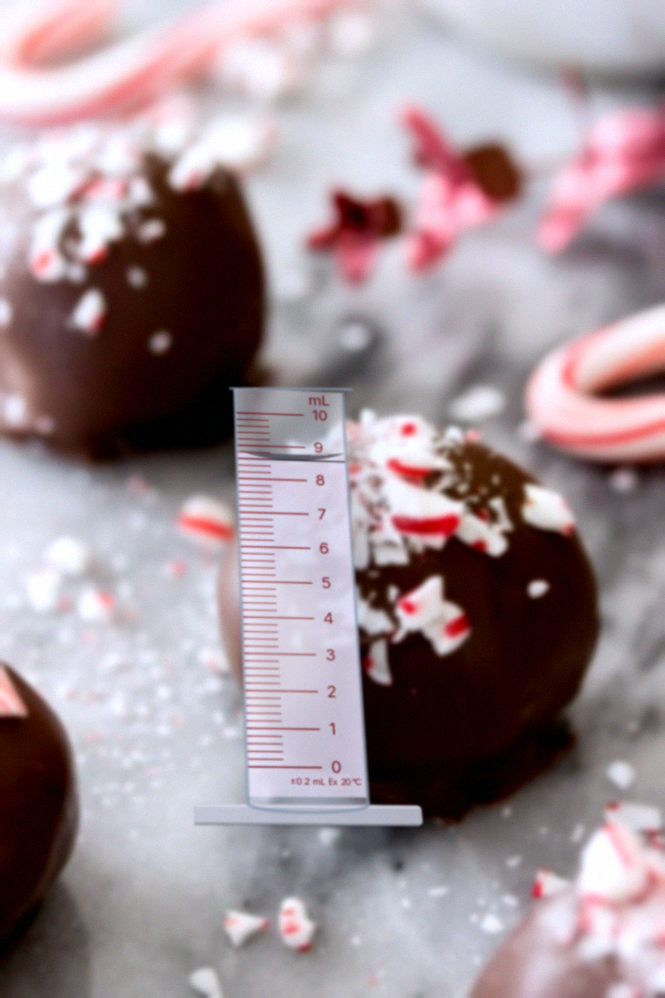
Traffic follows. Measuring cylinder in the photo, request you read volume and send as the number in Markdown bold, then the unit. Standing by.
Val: **8.6** mL
